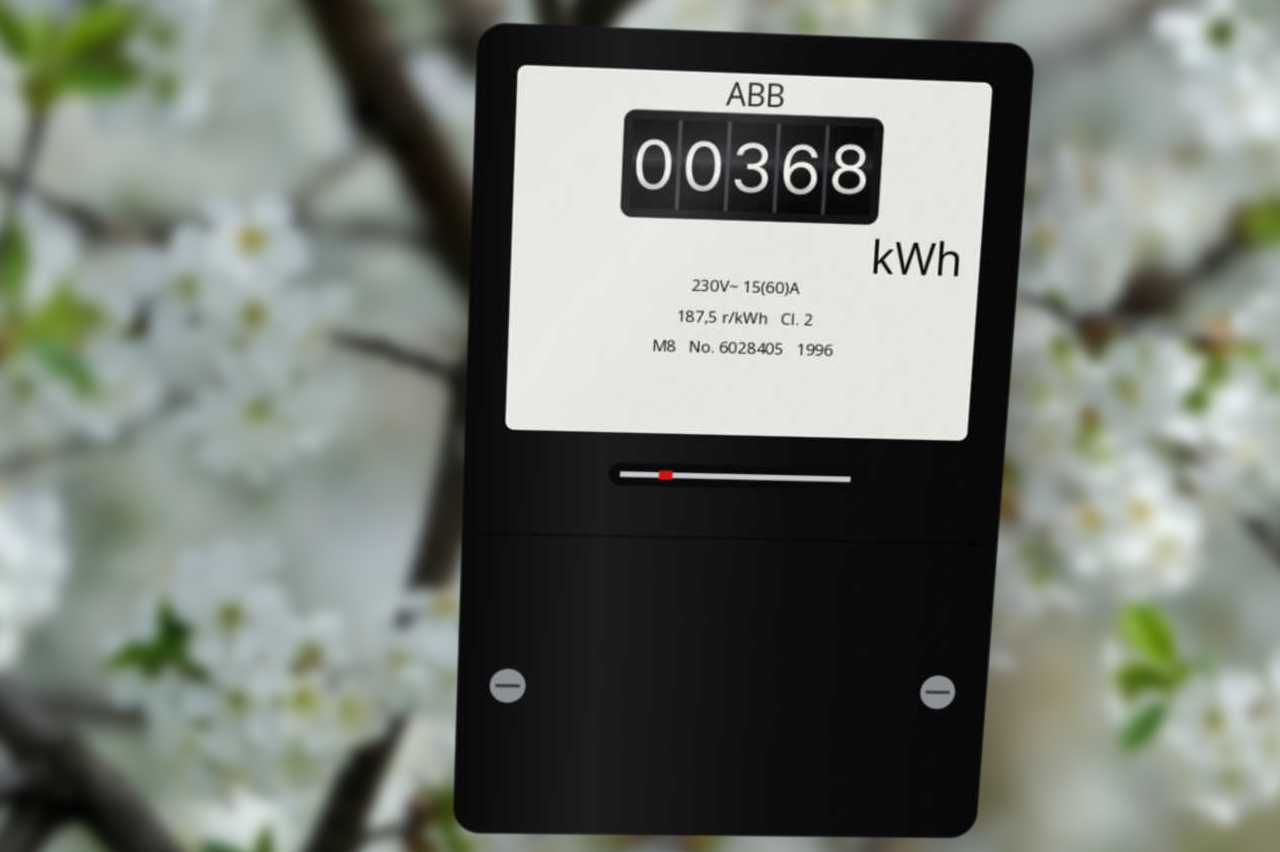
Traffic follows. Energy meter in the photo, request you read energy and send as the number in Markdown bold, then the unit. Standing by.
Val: **368** kWh
